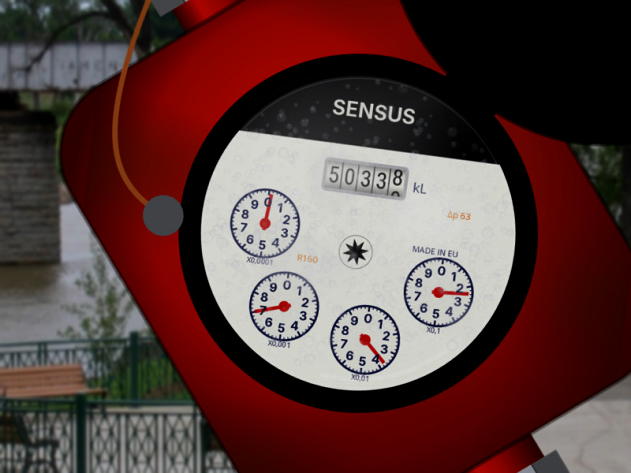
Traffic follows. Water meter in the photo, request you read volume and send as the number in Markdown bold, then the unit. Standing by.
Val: **50338.2370** kL
